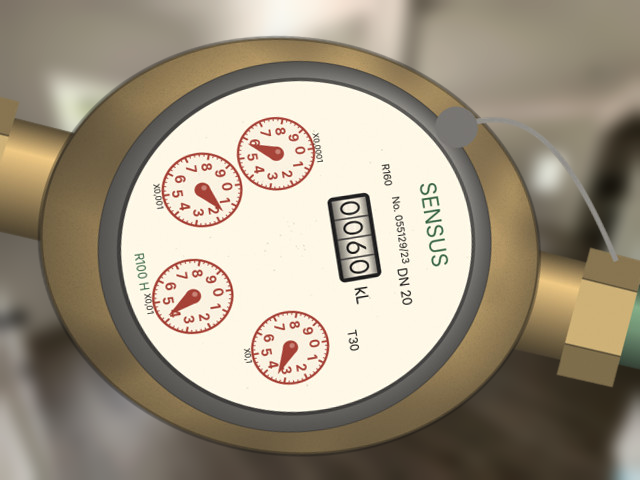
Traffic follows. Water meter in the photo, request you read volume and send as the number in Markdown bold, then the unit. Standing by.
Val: **60.3415** kL
